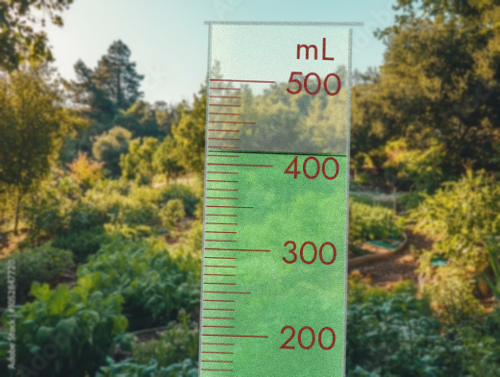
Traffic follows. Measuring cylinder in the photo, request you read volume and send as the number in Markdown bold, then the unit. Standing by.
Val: **415** mL
